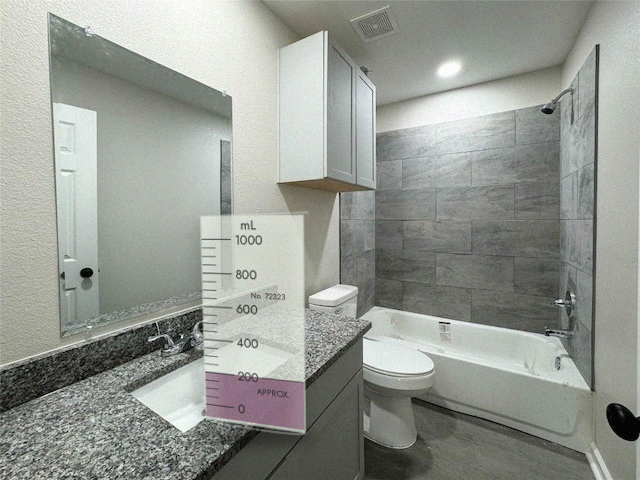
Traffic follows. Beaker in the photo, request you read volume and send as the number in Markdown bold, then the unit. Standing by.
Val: **200** mL
